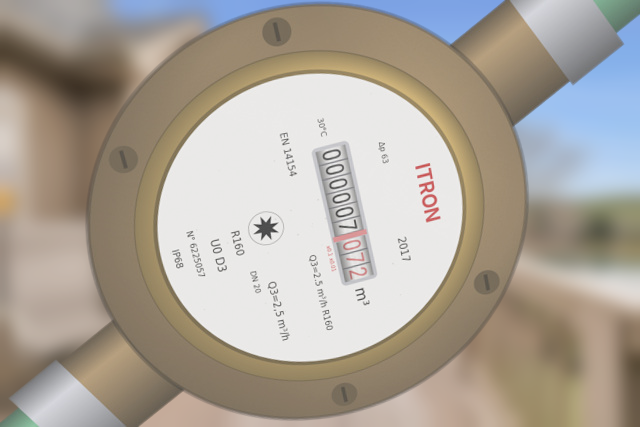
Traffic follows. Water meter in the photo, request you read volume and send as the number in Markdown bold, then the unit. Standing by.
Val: **7.072** m³
